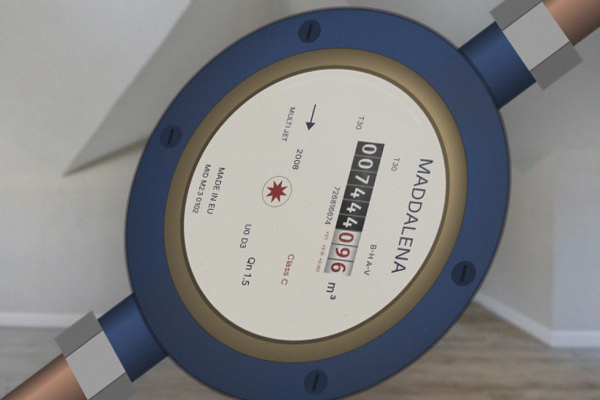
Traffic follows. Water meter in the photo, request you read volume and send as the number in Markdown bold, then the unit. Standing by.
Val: **7444.096** m³
